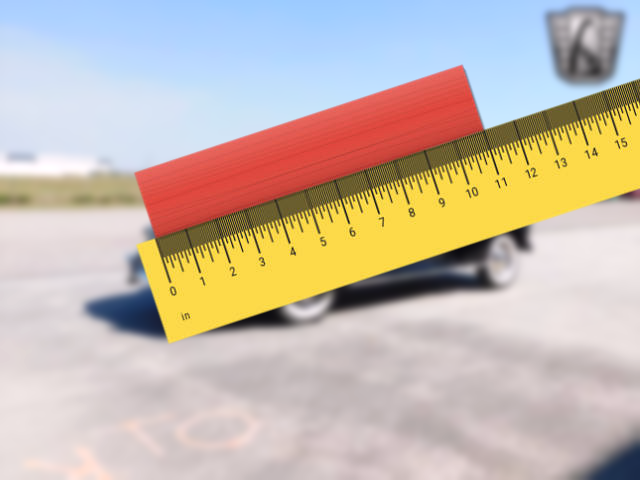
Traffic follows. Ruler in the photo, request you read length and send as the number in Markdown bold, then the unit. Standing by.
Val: **11** in
